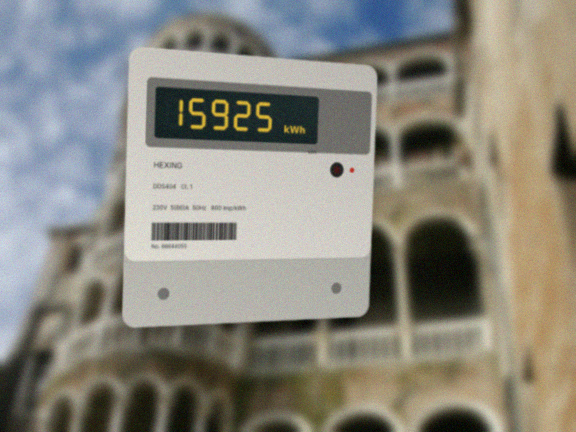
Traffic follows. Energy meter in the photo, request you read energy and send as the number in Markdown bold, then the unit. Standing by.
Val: **15925** kWh
